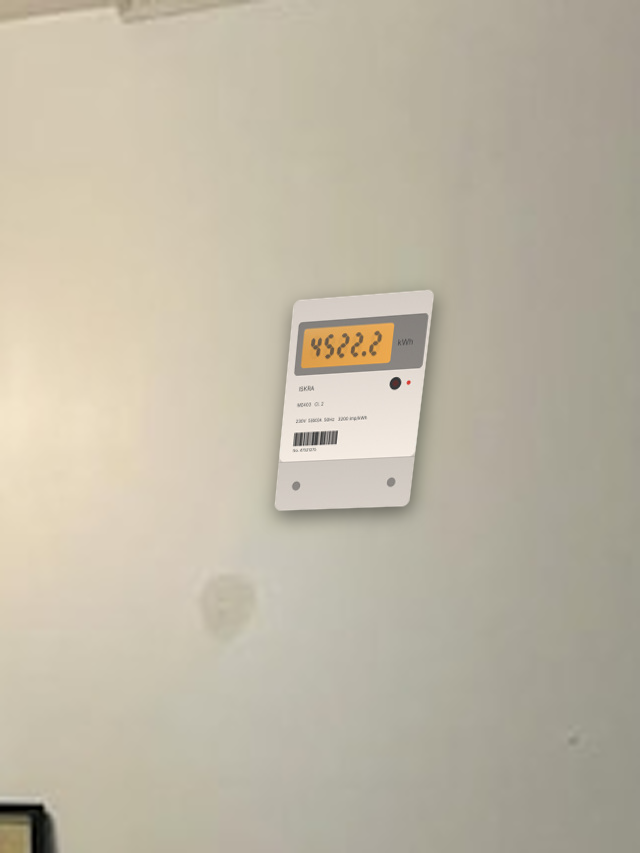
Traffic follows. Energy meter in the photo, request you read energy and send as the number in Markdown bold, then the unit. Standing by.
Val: **4522.2** kWh
